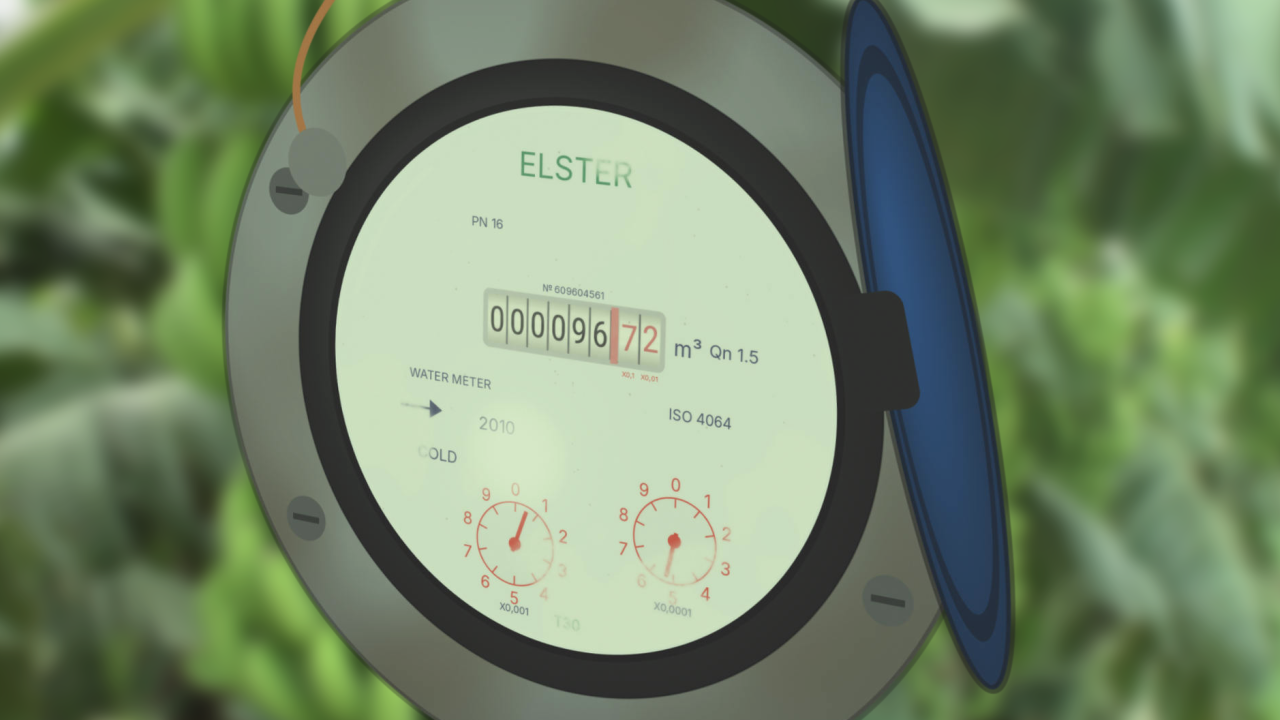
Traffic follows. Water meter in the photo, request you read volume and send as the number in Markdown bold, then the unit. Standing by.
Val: **96.7205** m³
